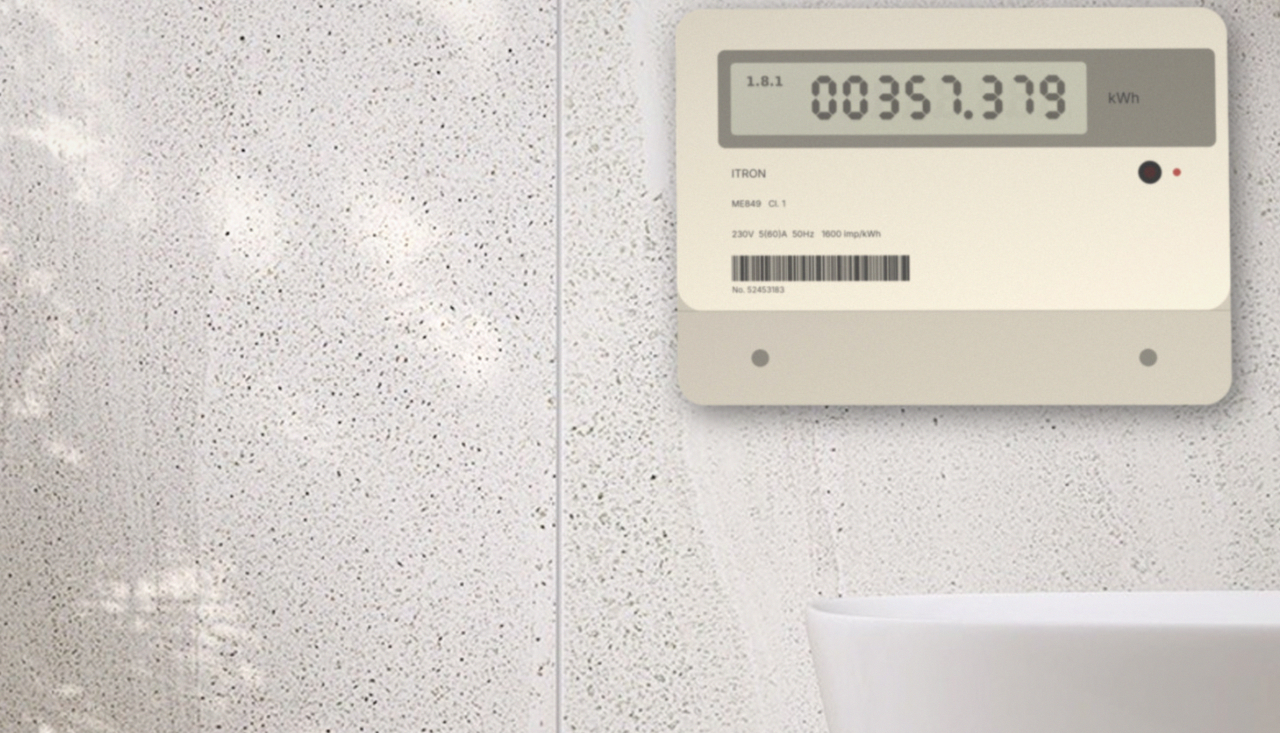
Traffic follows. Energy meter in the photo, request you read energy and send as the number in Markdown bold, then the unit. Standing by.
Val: **357.379** kWh
